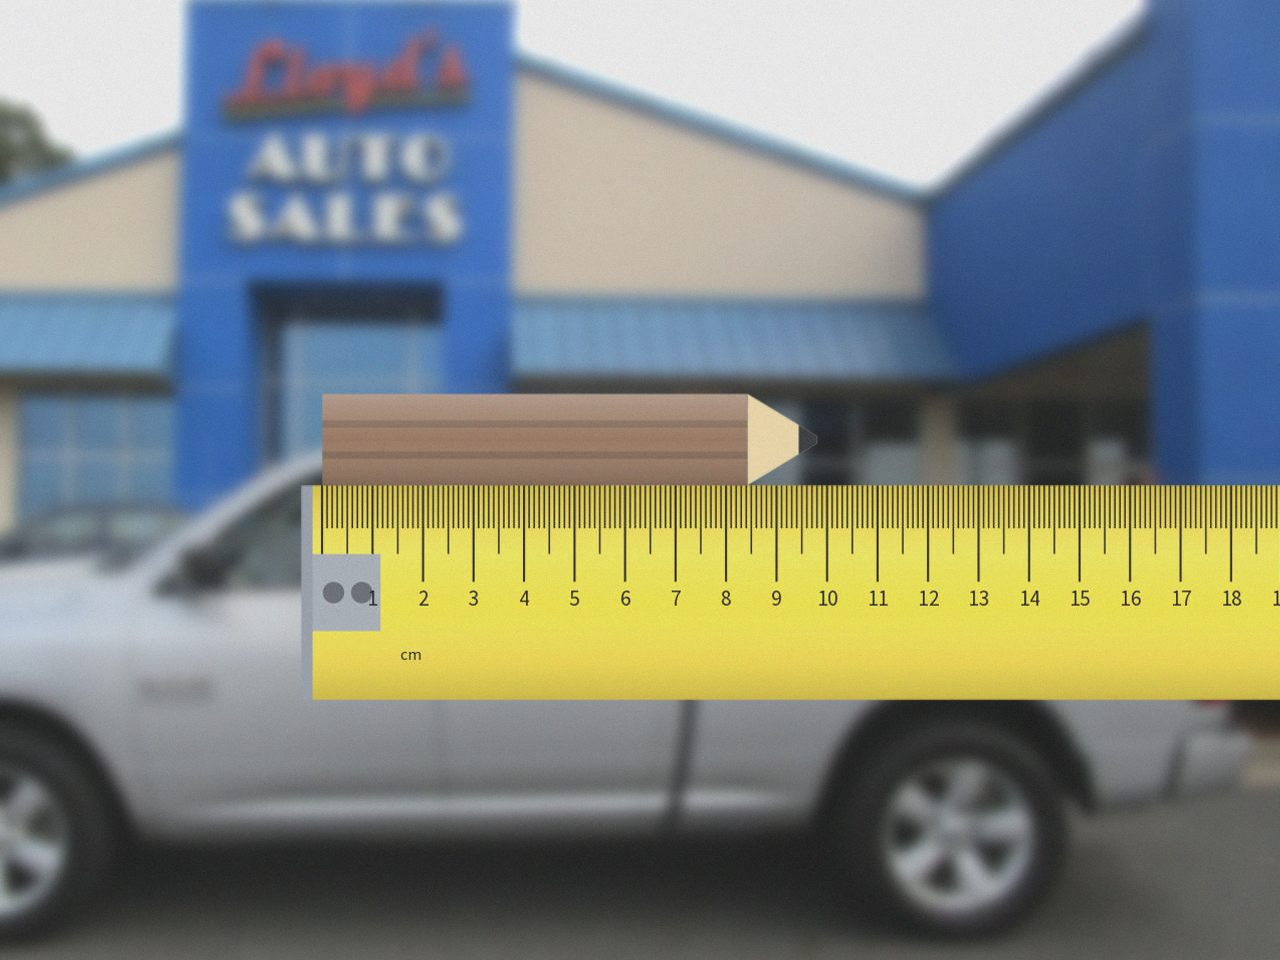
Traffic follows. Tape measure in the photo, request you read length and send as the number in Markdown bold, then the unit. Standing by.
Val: **9.8** cm
